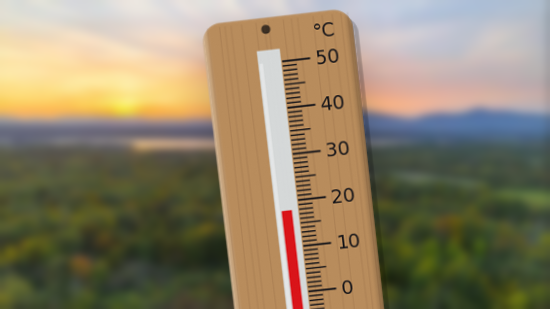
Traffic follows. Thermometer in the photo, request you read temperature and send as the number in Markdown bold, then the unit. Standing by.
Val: **18** °C
